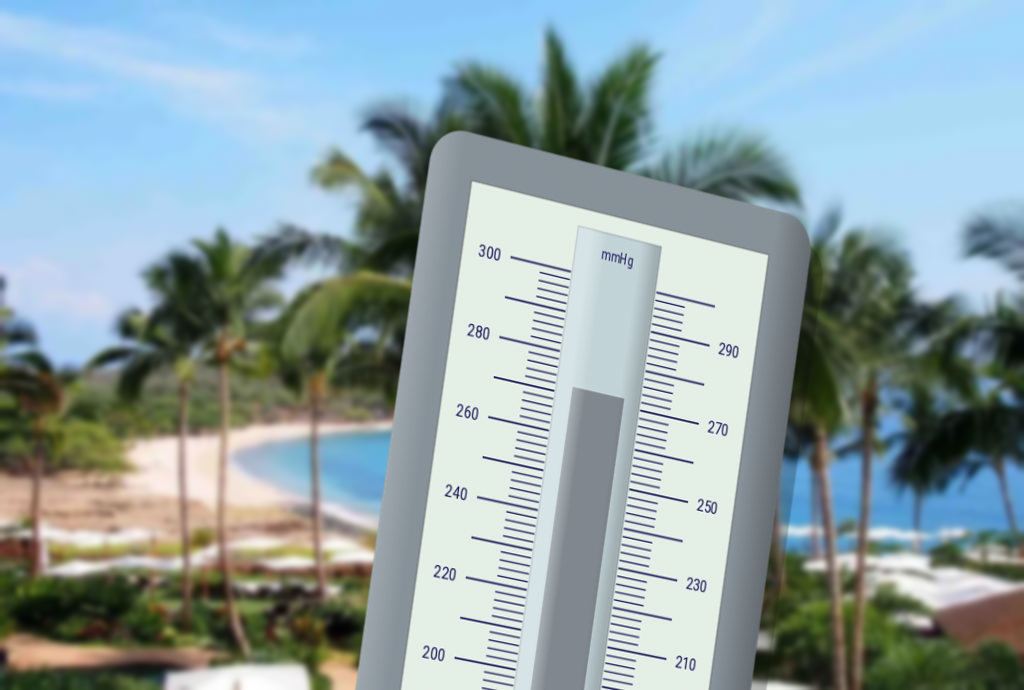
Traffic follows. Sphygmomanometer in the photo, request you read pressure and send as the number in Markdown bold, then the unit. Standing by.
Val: **272** mmHg
